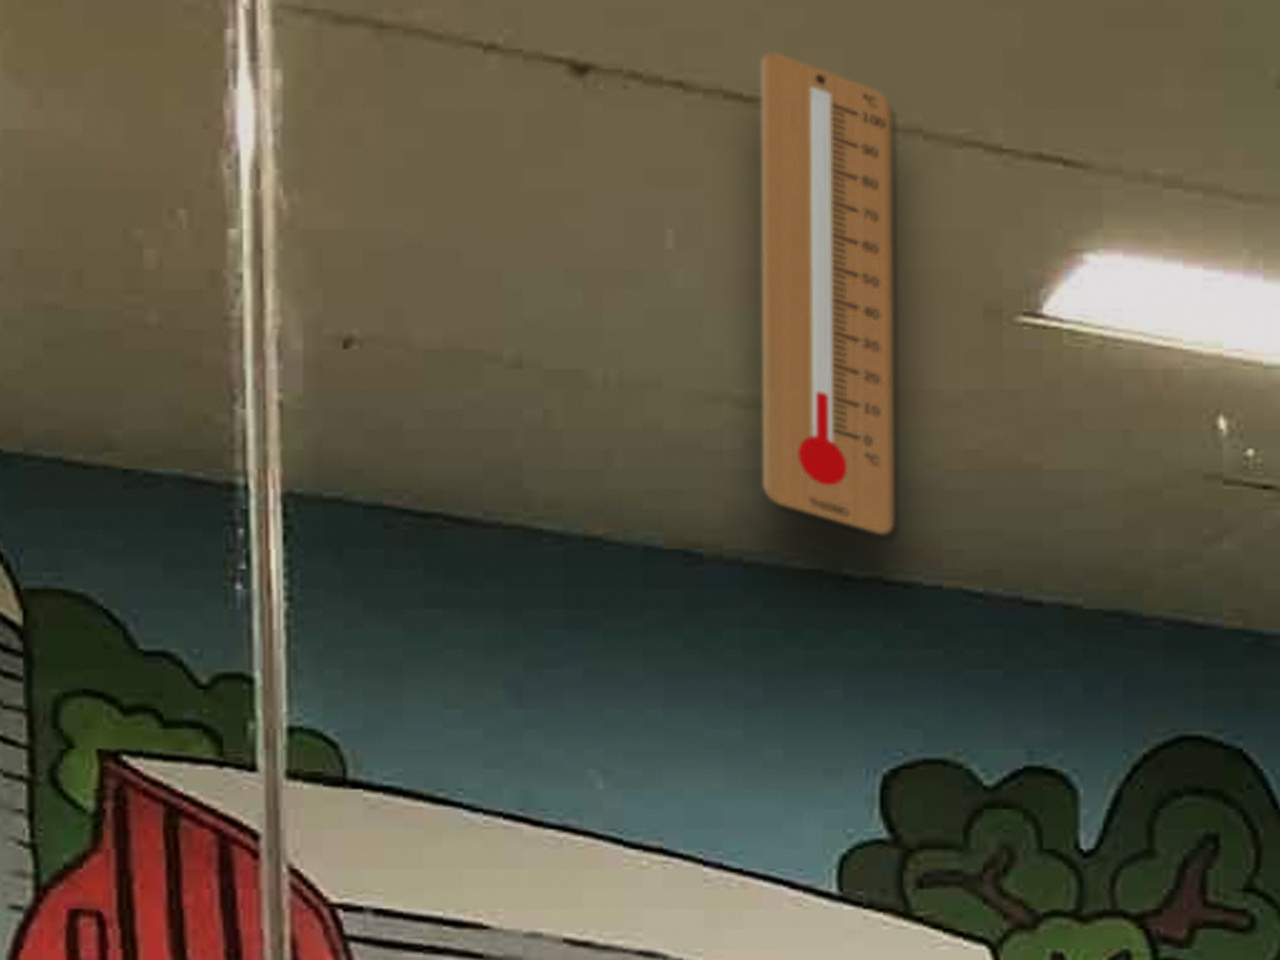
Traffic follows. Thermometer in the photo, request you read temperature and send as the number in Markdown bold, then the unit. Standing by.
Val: **10** °C
